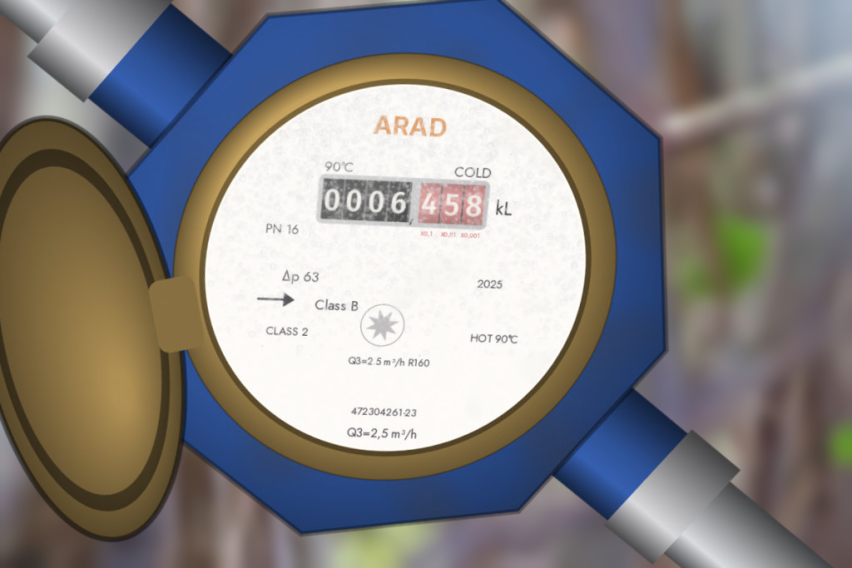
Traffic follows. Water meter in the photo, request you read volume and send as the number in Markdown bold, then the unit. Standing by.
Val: **6.458** kL
